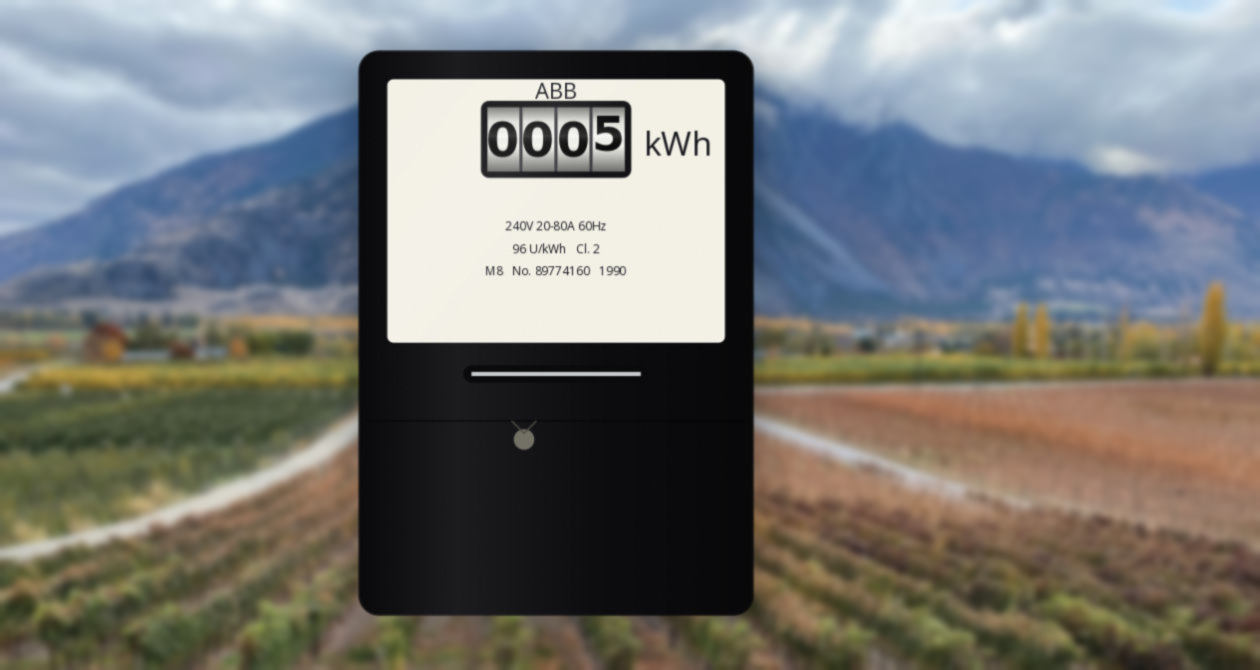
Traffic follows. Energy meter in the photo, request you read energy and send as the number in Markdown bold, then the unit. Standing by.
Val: **5** kWh
